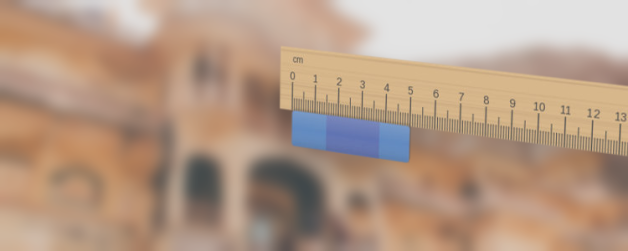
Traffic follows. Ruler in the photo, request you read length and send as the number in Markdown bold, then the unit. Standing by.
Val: **5** cm
